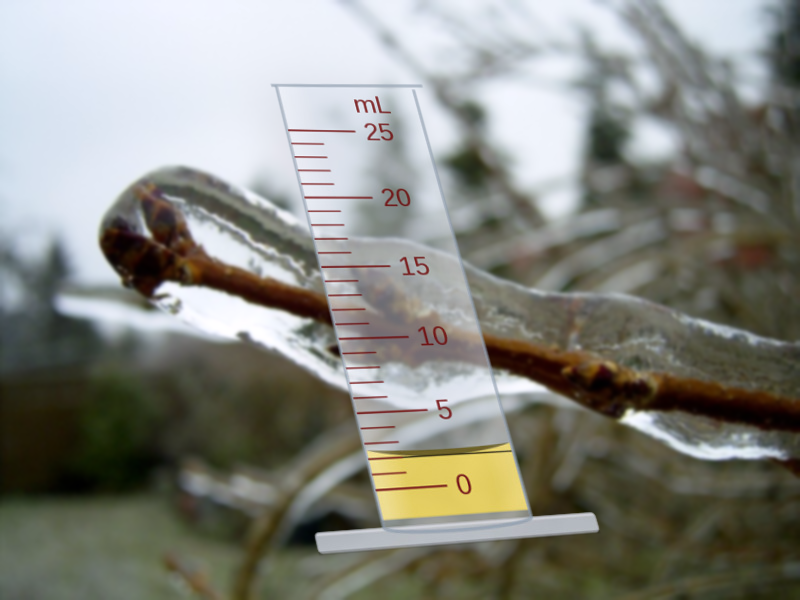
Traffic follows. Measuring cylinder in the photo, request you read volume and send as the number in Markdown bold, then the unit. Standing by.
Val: **2** mL
